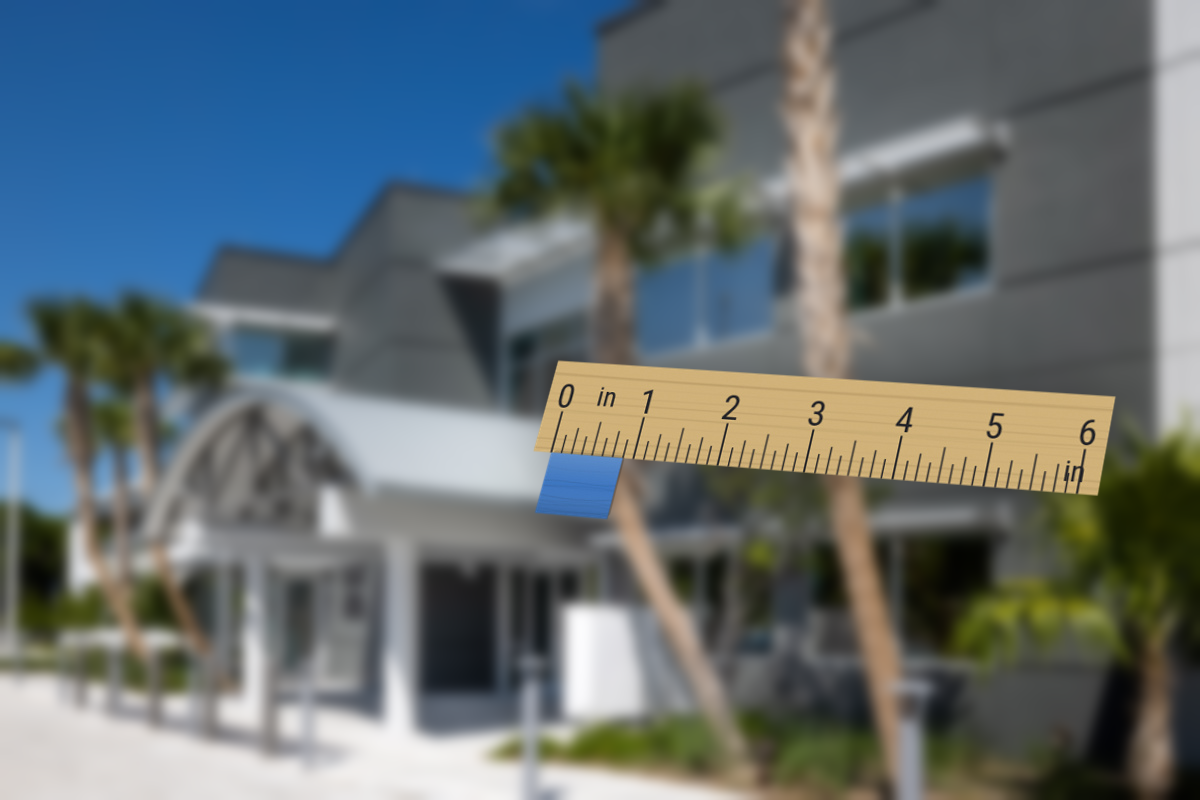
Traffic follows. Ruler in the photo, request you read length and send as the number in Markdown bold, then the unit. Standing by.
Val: **0.875** in
